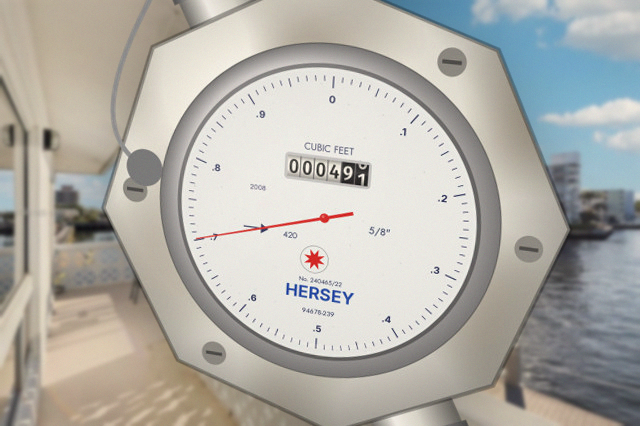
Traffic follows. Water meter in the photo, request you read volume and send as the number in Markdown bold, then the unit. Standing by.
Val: **490.70** ft³
